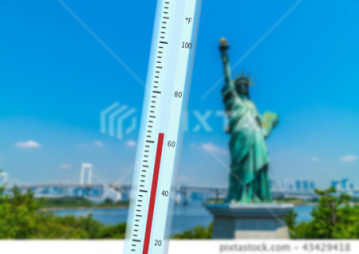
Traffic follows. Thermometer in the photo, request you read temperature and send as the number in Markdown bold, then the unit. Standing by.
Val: **64** °F
